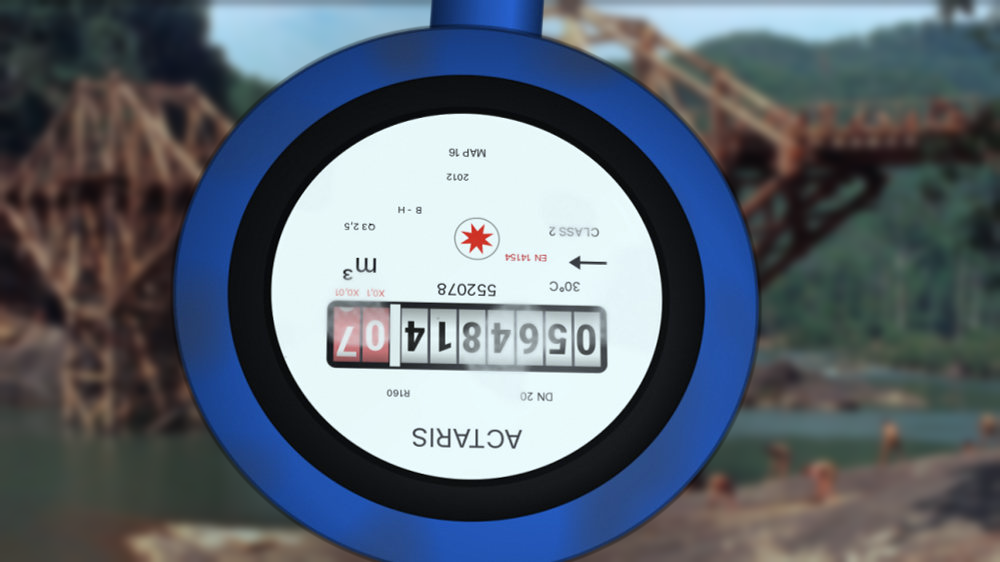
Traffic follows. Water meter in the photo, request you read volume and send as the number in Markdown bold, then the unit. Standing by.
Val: **564814.07** m³
